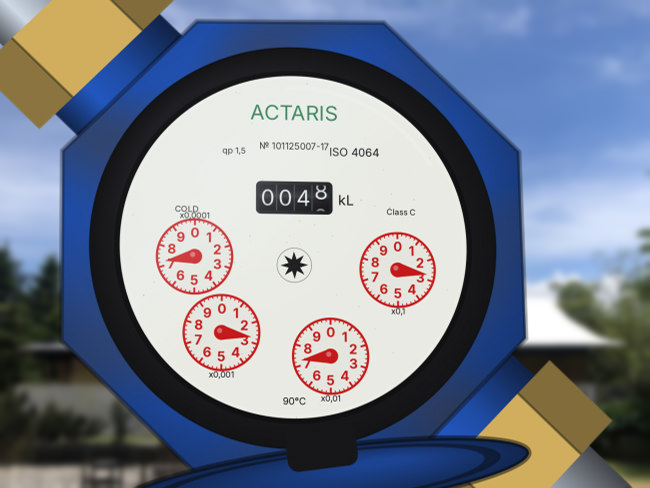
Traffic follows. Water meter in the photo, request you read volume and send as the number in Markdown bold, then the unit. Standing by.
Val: **48.2727** kL
